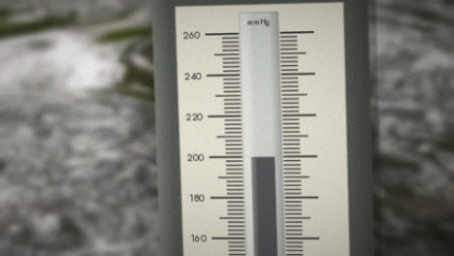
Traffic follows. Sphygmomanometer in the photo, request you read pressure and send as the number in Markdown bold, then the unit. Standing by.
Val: **200** mmHg
